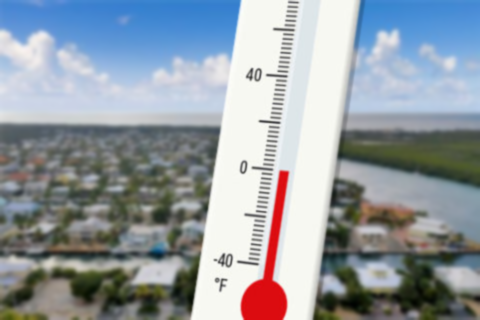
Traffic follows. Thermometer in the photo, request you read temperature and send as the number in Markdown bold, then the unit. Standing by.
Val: **0** °F
